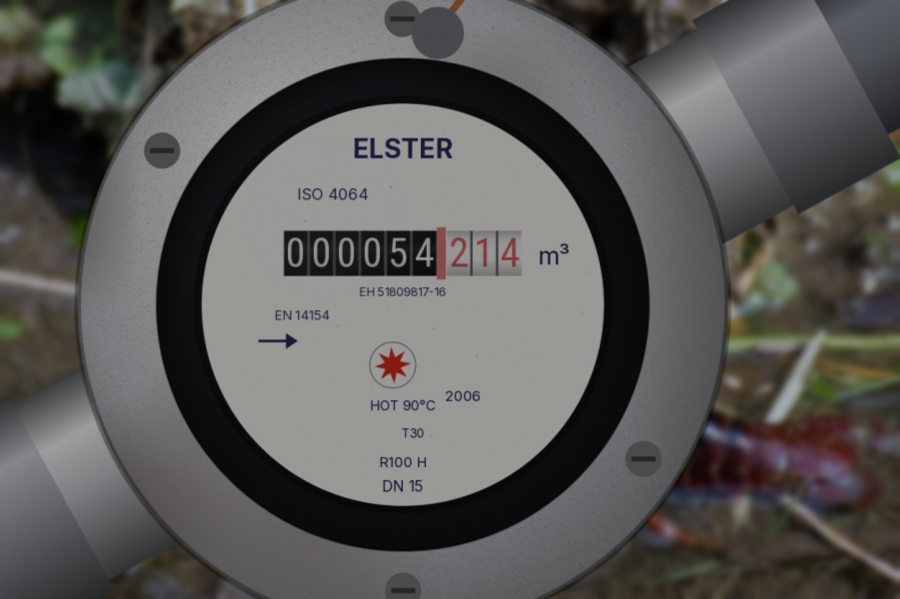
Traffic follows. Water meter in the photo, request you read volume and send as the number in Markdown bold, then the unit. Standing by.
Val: **54.214** m³
